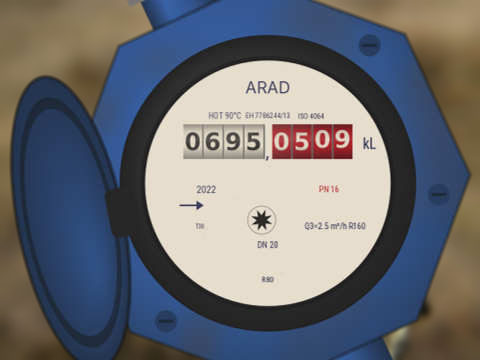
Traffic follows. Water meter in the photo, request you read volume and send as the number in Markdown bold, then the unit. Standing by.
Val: **695.0509** kL
